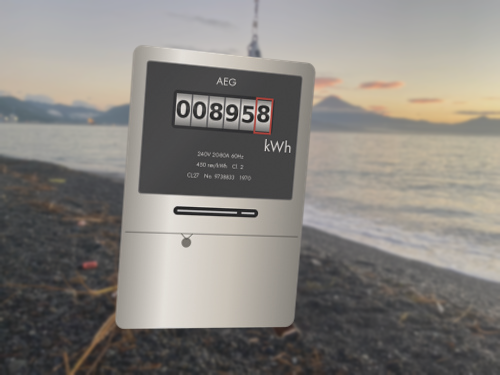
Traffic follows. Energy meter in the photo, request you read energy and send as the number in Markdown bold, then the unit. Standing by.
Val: **895.8** kWh
